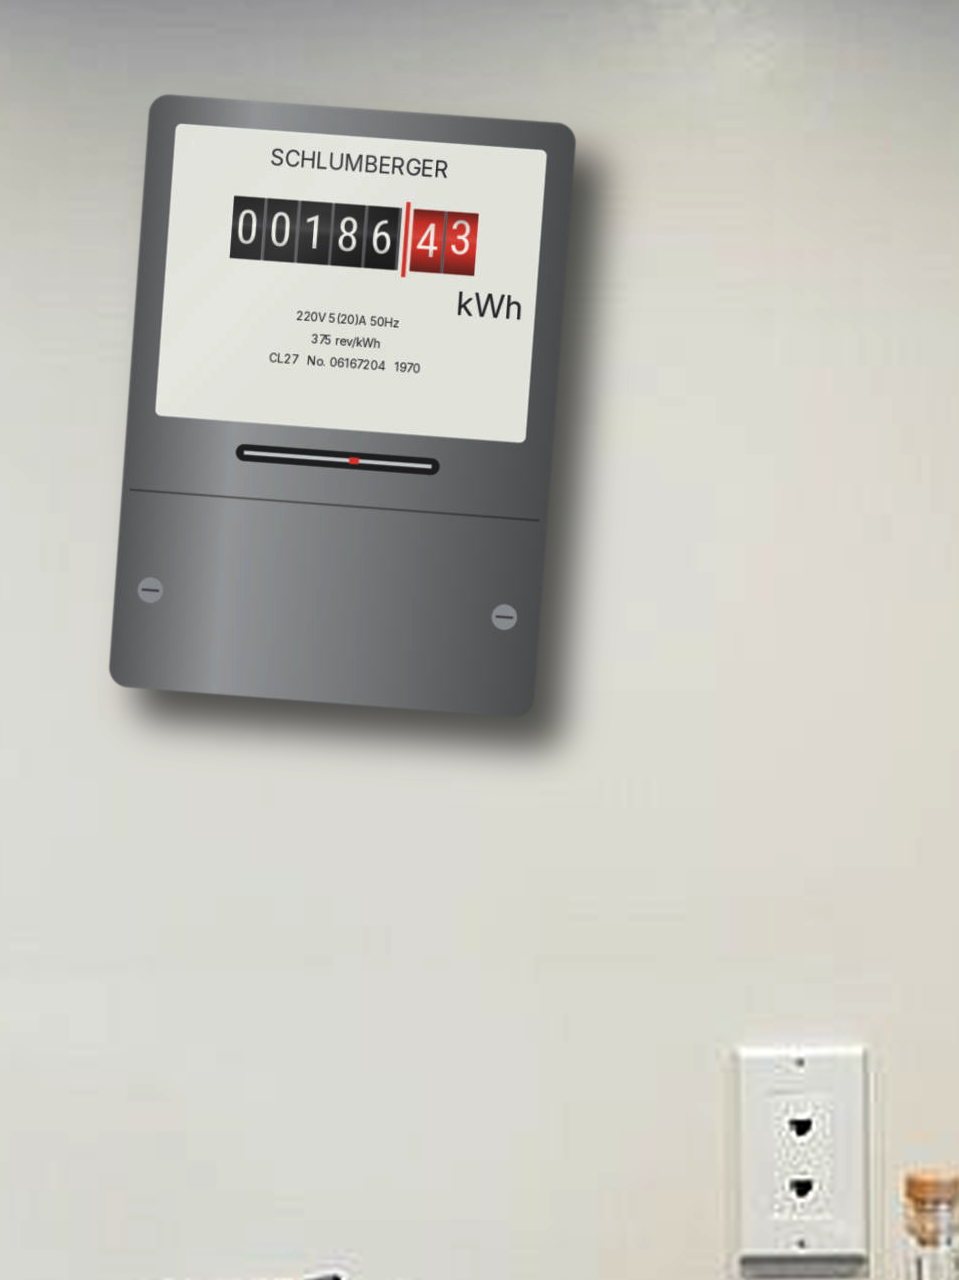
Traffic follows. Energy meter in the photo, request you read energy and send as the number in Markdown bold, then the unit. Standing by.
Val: **186.43** kWh
